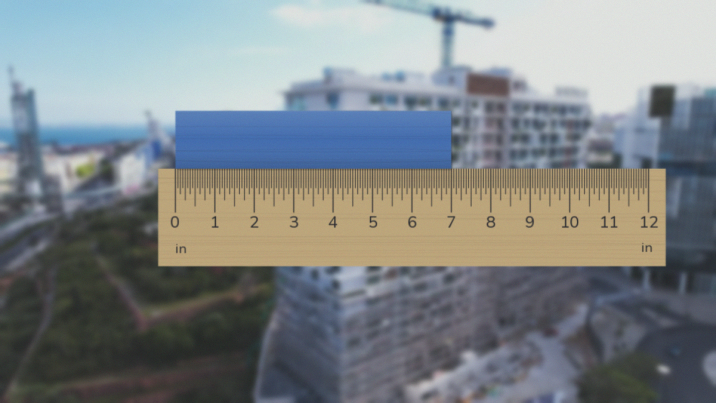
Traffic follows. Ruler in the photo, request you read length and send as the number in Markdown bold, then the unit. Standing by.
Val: **7** in
